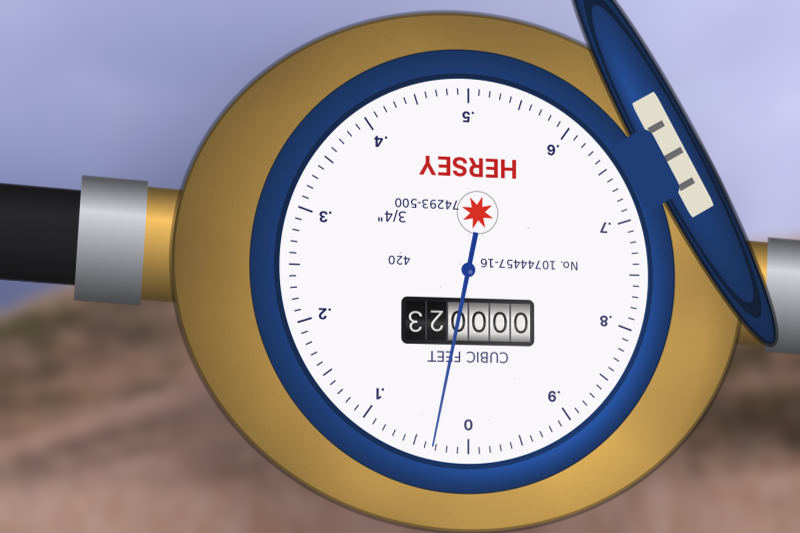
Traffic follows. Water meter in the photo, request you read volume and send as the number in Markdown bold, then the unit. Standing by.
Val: **23.03** ft³
